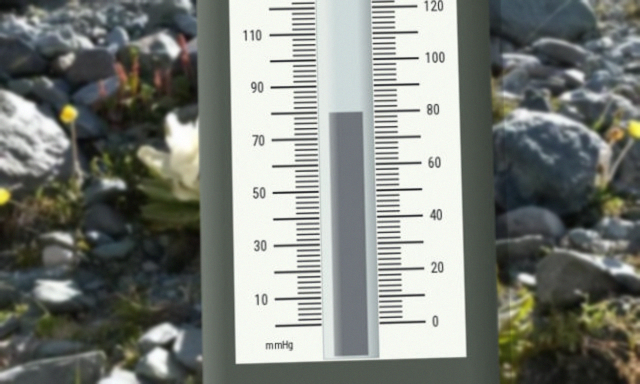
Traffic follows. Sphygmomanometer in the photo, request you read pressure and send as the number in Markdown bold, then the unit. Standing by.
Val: **80** mmHg
